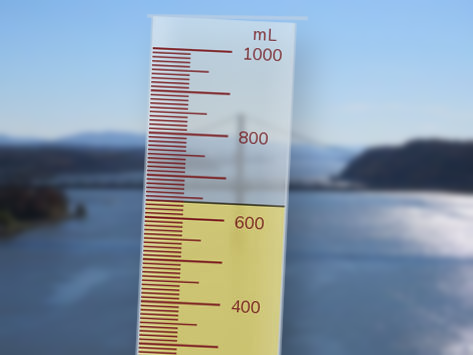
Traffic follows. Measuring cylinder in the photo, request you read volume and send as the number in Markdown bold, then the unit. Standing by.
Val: **640** mL
